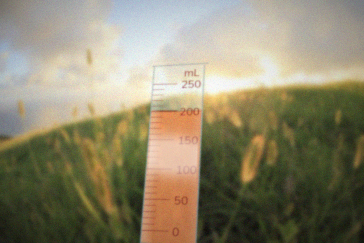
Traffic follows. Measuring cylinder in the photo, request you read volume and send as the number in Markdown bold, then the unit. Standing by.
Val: **200** mL
